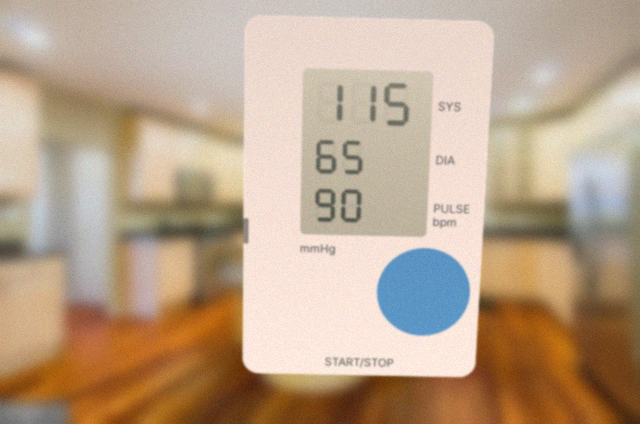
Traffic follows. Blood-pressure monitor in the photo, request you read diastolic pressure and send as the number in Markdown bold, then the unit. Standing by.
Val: **65** mmHg
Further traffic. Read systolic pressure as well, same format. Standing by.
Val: **115** mmHg
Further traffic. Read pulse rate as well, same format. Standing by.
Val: **90** bpm
